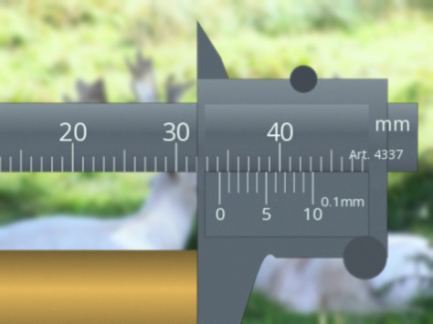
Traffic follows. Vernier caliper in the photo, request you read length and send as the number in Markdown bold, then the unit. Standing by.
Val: **34.2** mm
